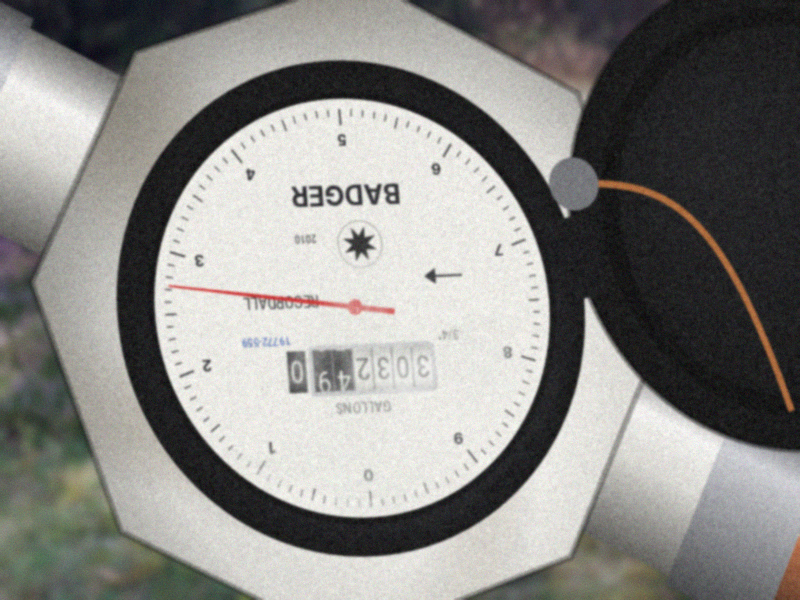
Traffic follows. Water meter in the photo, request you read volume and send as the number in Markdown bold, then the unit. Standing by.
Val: **3032492.7** gal
